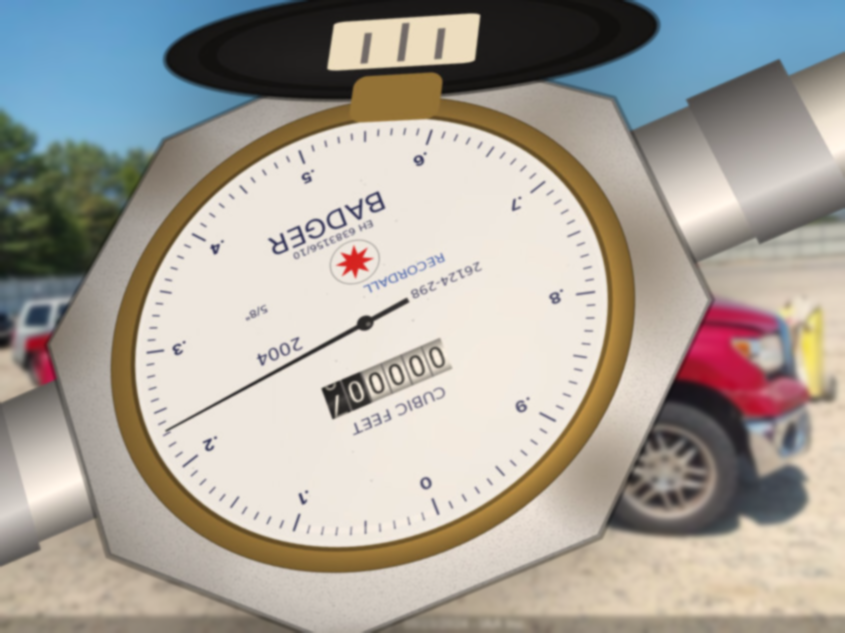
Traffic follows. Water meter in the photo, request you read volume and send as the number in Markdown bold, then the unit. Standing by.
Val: **7.23** ft³
